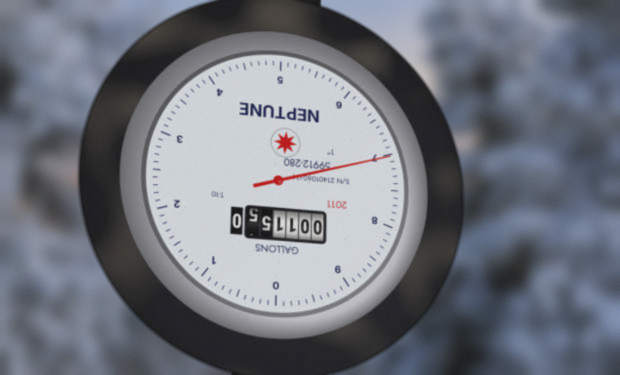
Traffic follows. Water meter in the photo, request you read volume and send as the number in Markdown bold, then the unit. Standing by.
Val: **11547.0** gal
